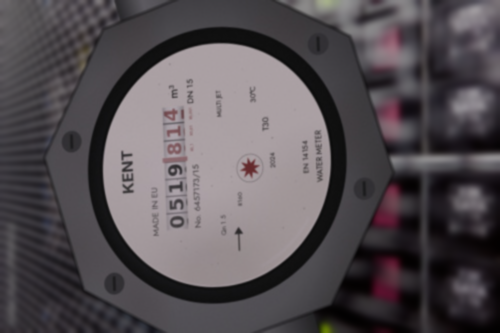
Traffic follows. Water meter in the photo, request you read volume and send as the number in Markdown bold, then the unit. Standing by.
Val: **519.814** m³
